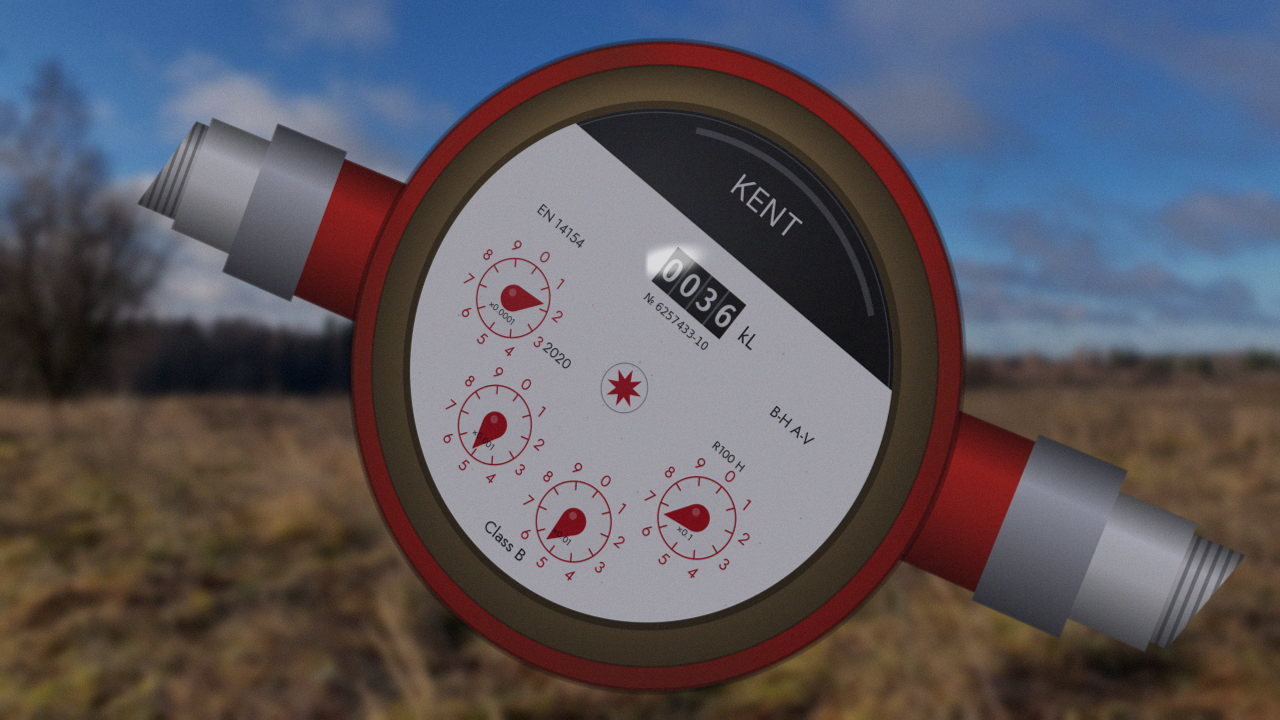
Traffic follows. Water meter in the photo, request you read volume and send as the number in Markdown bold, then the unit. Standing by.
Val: **36.6551** kL
